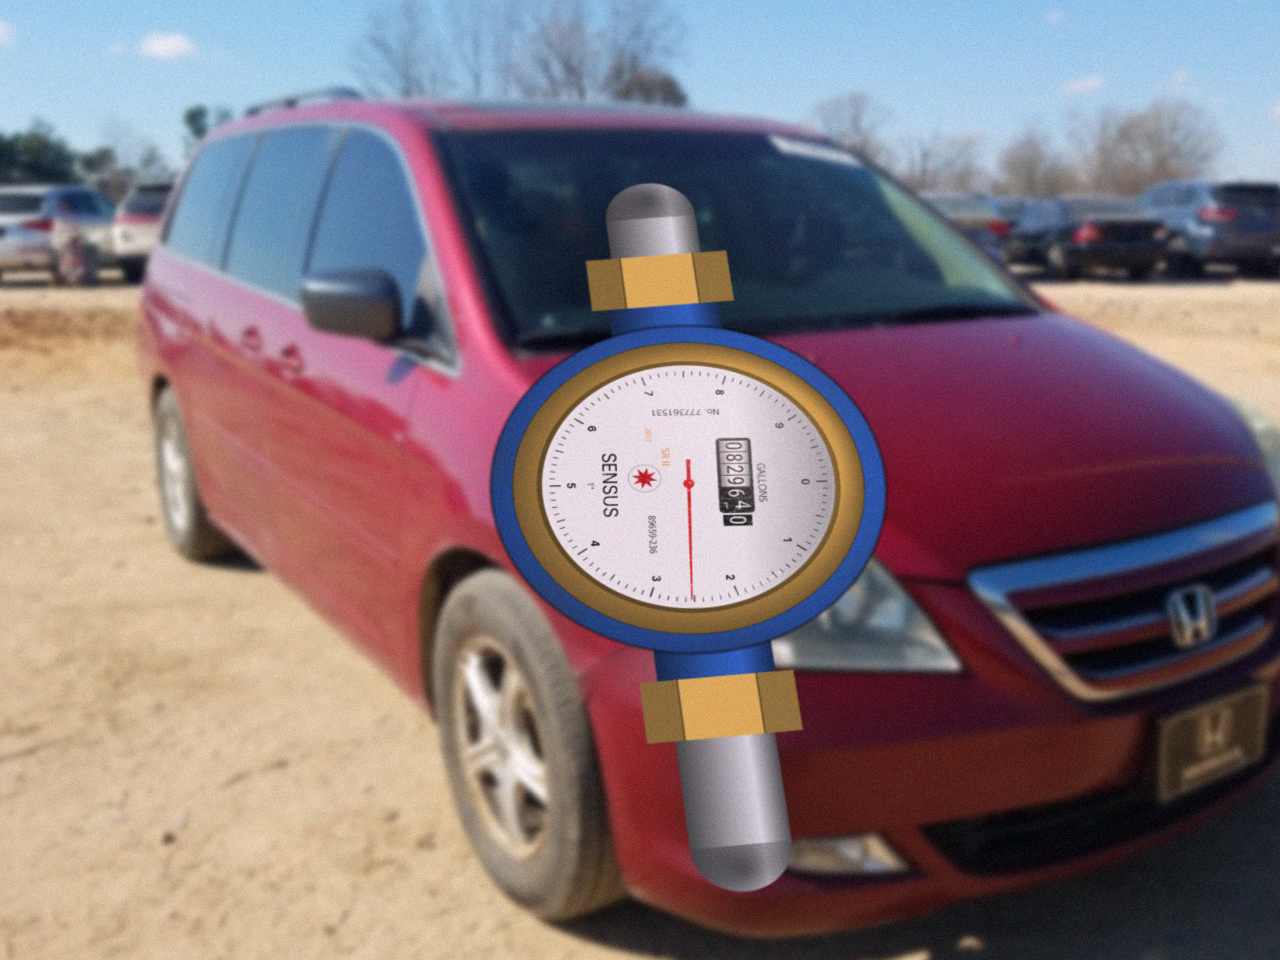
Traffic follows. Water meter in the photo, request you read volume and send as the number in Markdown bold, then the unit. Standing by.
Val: **829642.5** gal
